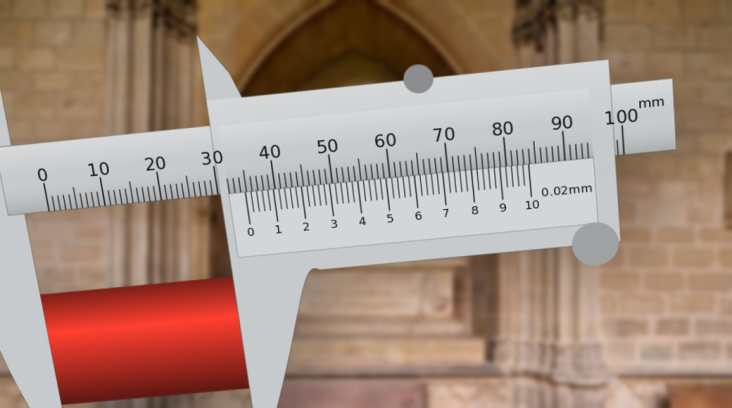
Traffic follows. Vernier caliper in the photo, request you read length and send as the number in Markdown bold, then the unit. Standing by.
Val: **34.8** mm
